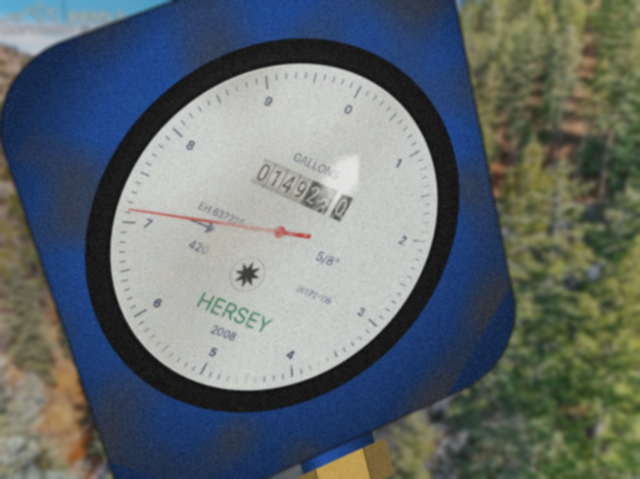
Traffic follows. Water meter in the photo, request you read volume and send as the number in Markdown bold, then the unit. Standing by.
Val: **149227.1** gal
